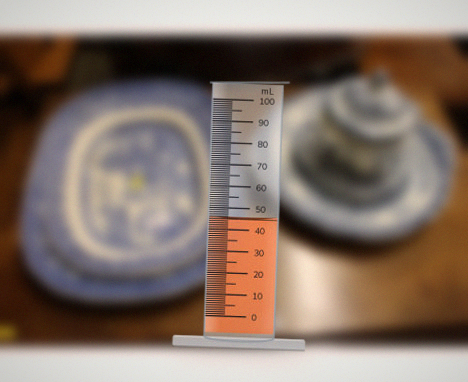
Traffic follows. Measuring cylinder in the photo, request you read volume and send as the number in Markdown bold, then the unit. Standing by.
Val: **45** mL
